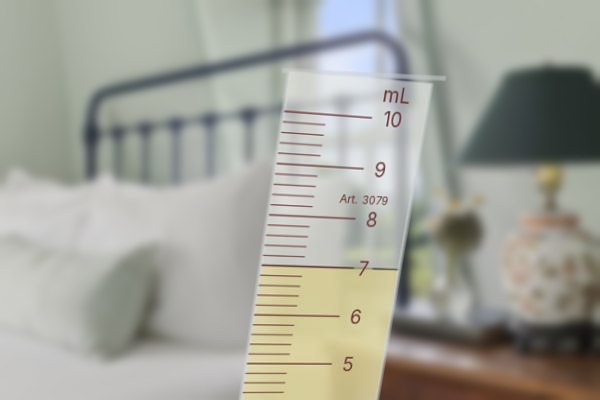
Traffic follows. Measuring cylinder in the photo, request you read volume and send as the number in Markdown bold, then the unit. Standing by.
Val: **7** mL
